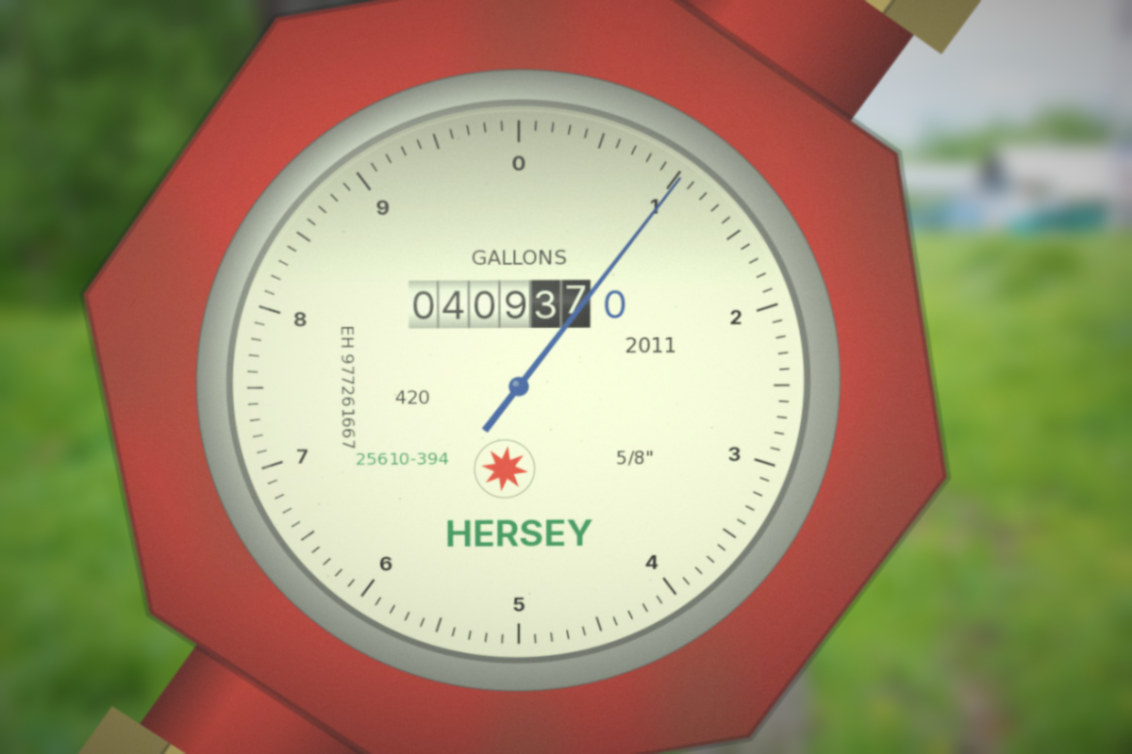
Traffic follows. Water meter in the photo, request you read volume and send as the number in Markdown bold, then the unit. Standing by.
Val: **409371.0** gal
